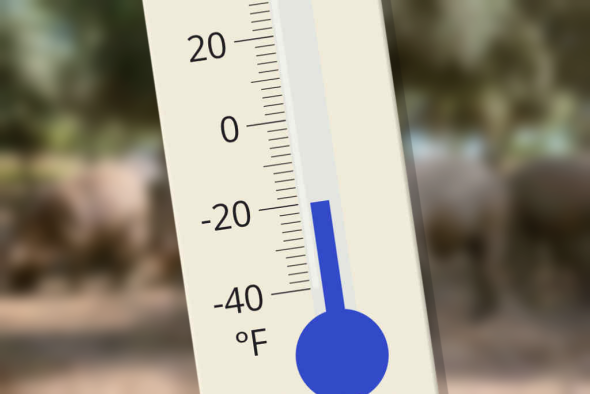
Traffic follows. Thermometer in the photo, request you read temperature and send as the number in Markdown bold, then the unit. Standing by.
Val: **-20** °F
